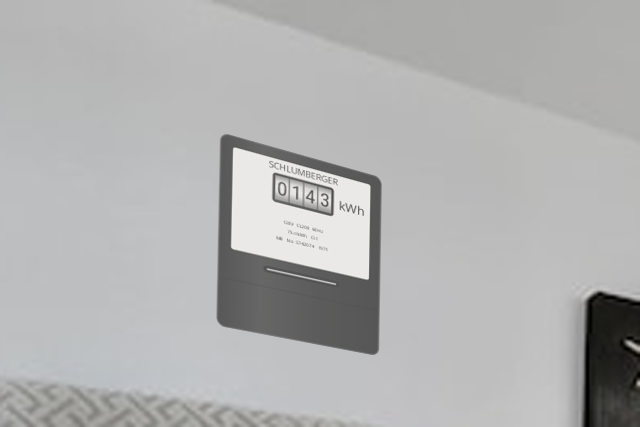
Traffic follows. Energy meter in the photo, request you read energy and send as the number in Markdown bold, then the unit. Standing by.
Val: **143** kWh
